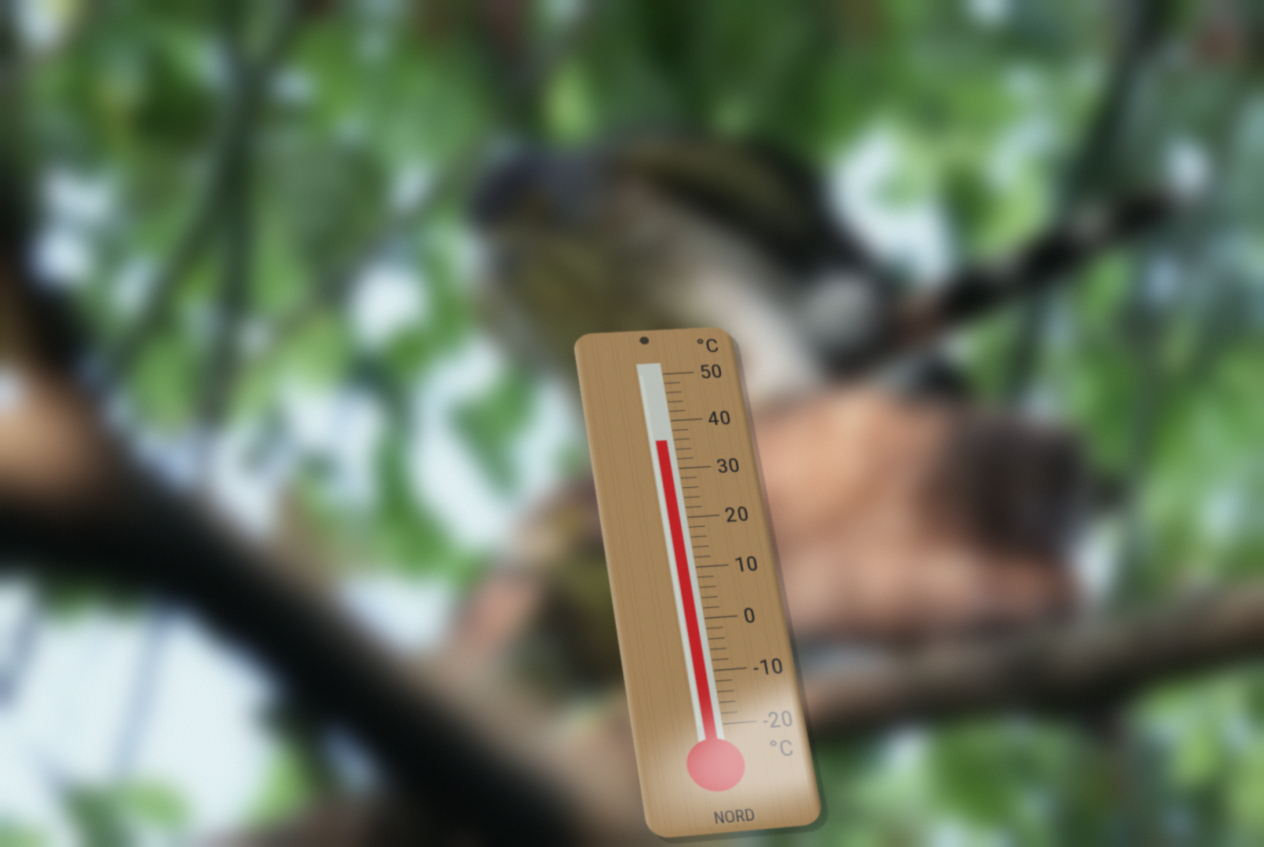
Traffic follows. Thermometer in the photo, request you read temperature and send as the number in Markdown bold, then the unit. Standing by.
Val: **36** °C
